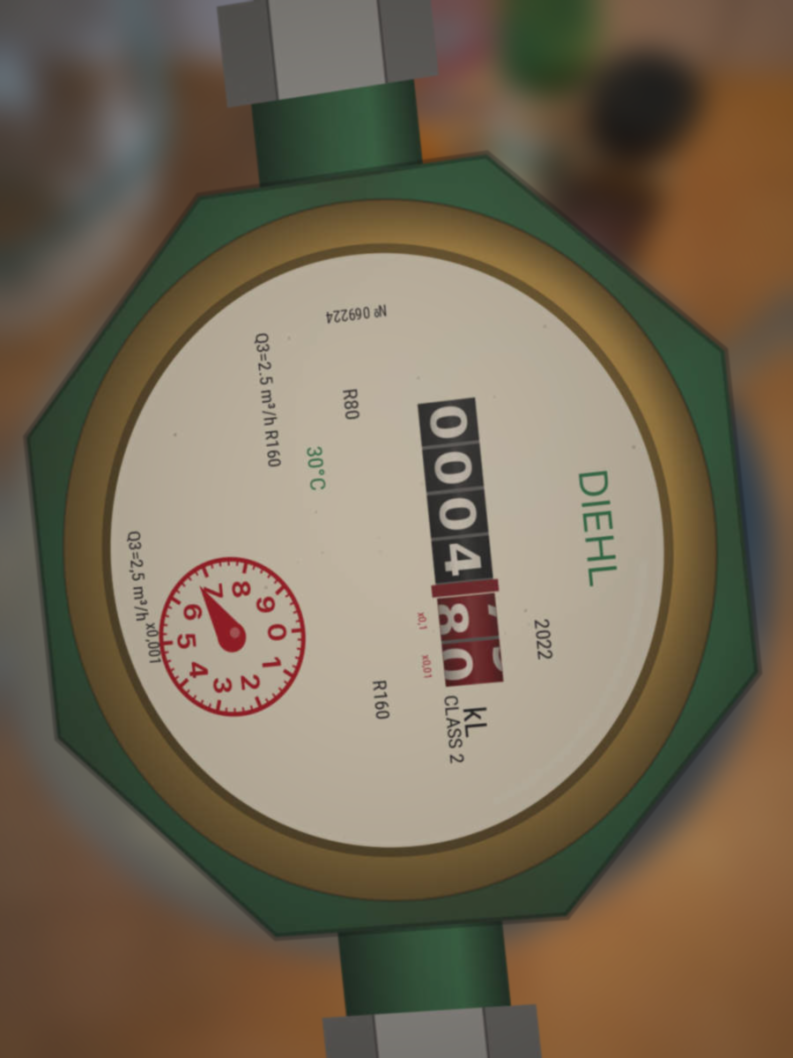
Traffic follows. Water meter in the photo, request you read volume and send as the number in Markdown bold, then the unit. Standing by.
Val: **4.796** kL
